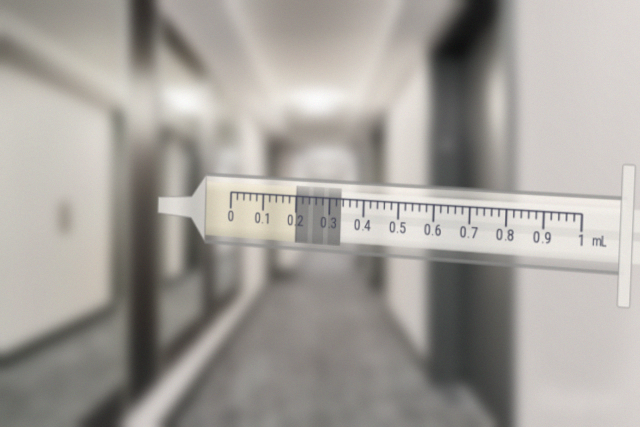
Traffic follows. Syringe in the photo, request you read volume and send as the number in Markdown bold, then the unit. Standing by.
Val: **0.2** mL
